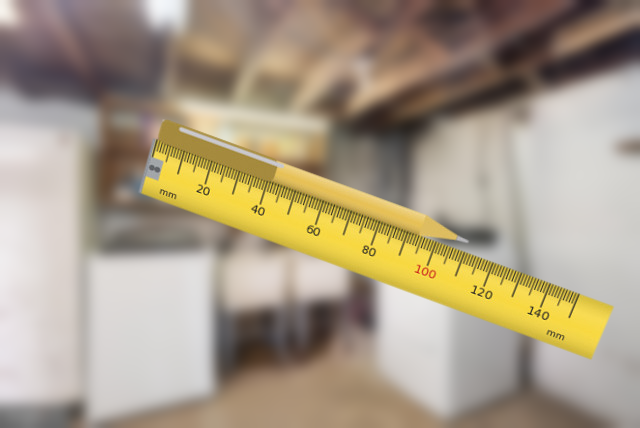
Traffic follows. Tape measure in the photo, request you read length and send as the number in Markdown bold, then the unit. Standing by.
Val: **110** mm
